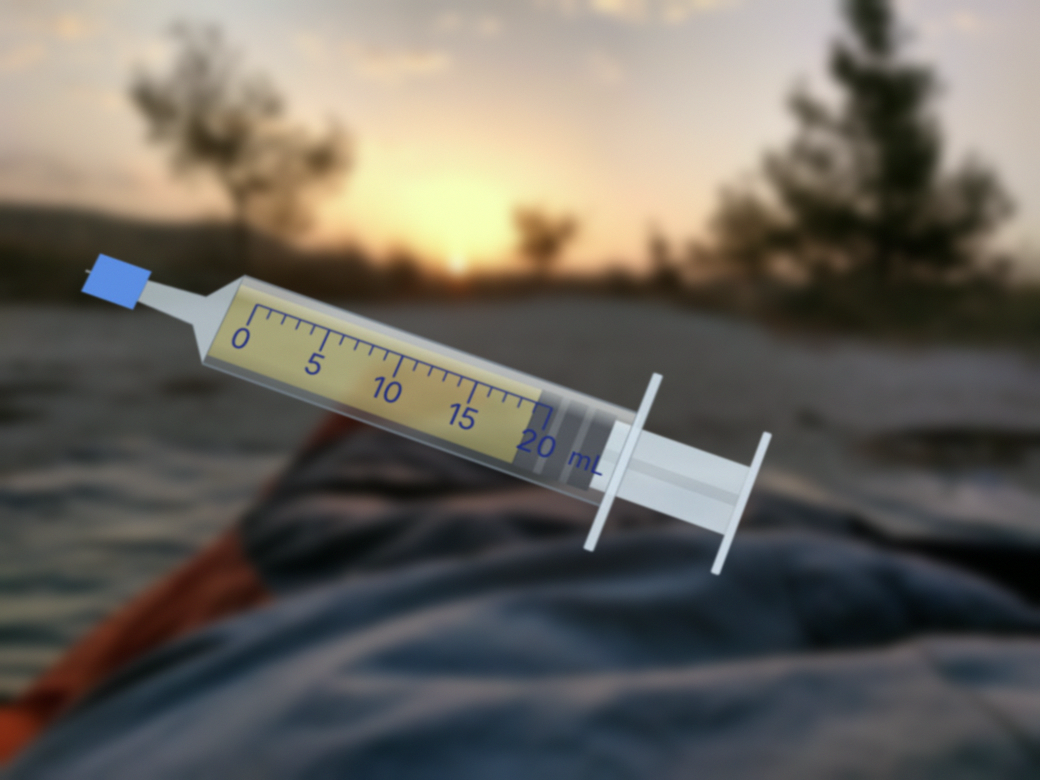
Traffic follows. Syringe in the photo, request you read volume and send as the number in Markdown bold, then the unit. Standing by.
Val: **19** mL
